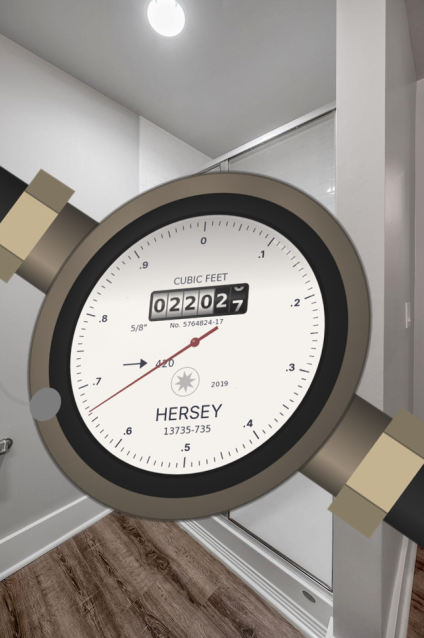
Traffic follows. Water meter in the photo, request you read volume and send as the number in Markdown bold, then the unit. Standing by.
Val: **22026.66** ft³
